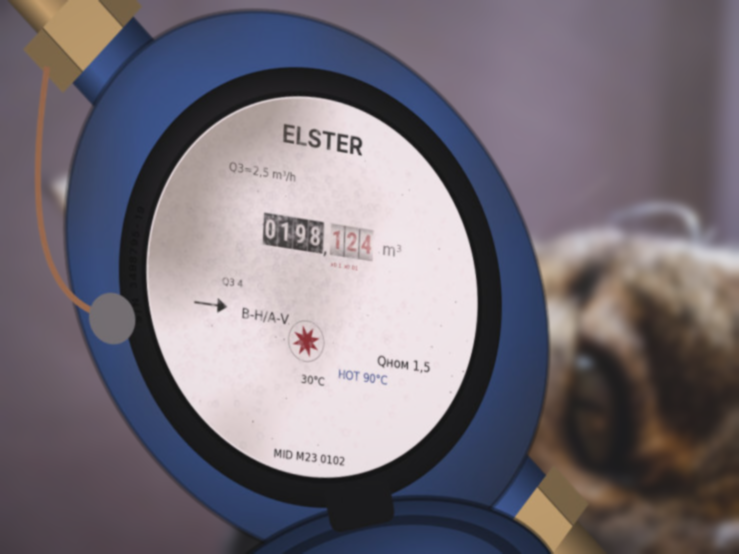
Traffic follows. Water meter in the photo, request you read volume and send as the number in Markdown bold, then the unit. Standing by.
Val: **198.124** m³
